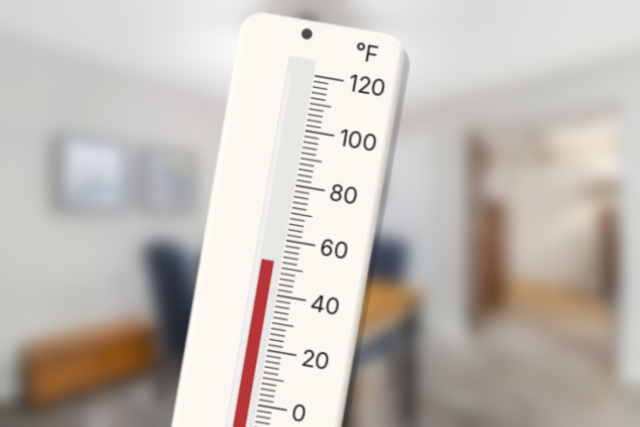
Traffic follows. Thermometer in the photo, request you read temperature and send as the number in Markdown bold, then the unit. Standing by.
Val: **52** °F
